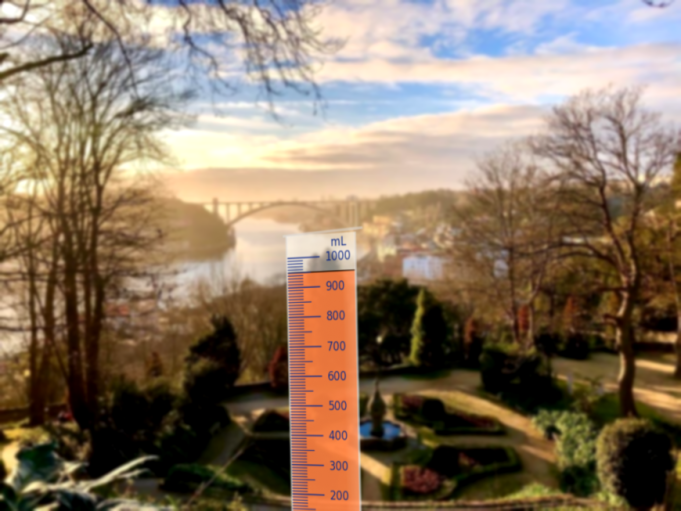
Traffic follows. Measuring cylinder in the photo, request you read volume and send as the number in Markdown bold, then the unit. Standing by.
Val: **950** mL
